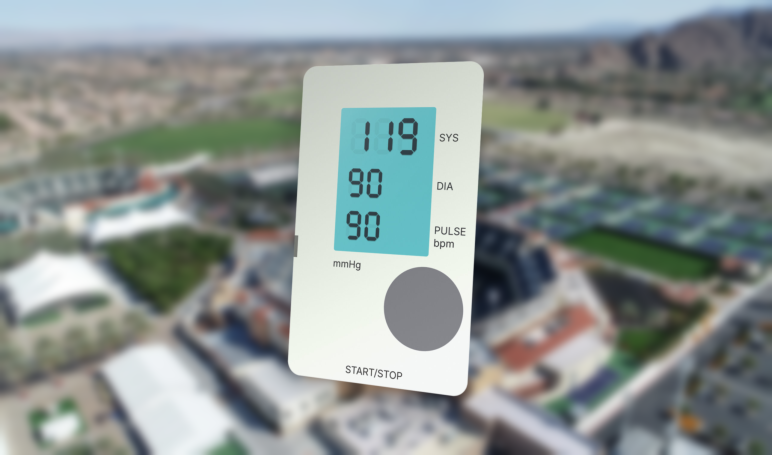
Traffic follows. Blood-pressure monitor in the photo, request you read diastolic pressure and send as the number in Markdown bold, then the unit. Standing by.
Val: **90** mmHg
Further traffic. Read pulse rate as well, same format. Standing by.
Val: **90** bpm
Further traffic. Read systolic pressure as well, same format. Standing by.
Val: **119** mmHg
